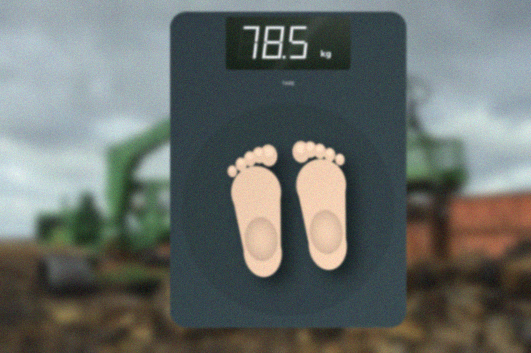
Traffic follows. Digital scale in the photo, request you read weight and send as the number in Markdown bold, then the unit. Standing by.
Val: **78.5** kg
